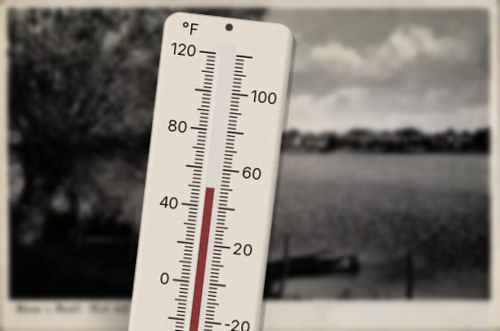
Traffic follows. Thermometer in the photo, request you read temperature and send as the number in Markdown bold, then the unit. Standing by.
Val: **50** °F
